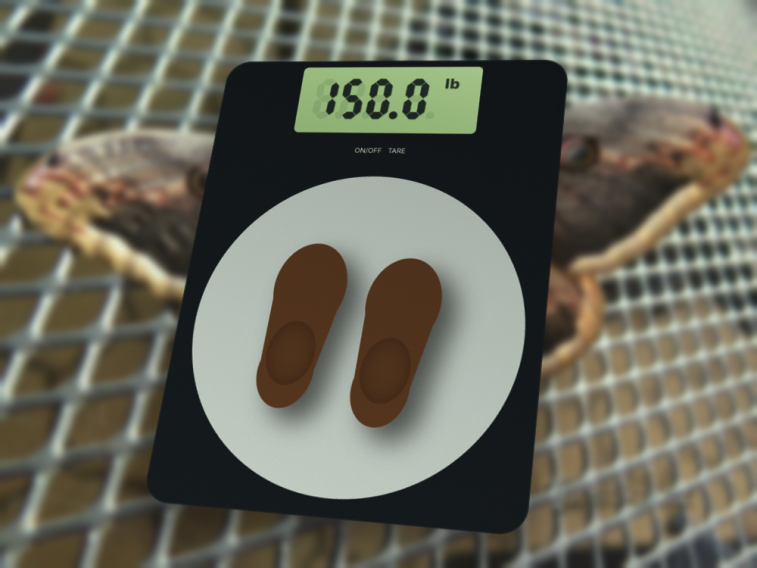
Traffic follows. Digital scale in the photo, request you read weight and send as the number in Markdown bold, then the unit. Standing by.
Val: **150.0** lb
